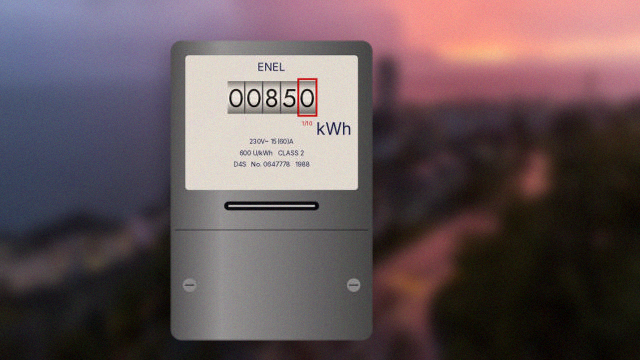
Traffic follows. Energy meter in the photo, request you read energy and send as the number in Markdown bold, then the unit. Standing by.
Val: **85.0** kWh
